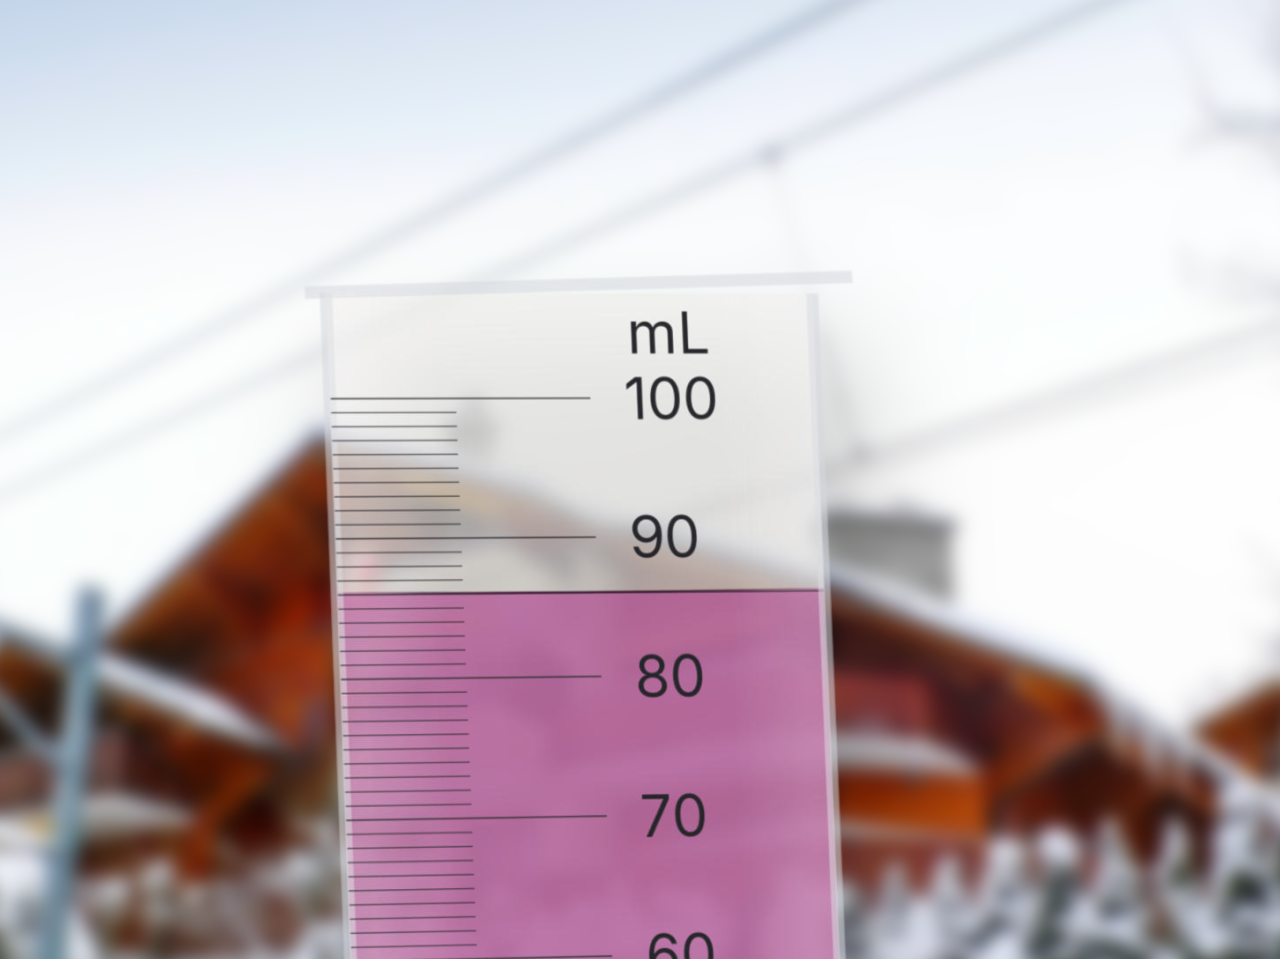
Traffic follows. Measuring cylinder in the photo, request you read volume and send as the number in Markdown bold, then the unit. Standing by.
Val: **86** mL
